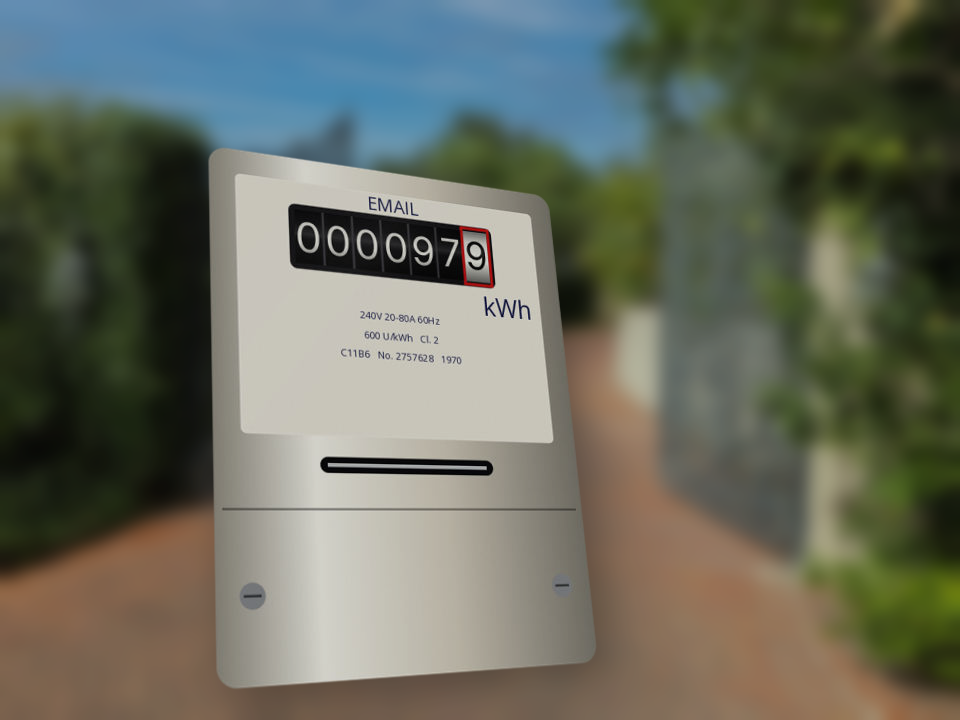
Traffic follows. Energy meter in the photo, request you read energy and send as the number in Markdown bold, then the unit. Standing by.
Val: **97.9** kWh
